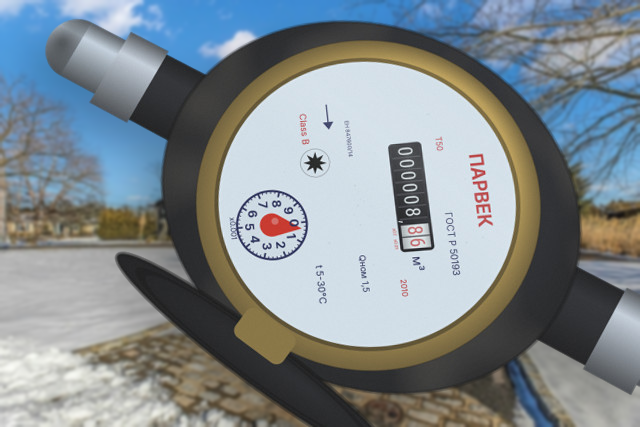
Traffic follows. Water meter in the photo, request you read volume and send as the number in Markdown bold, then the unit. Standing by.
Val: **8.860** m³
